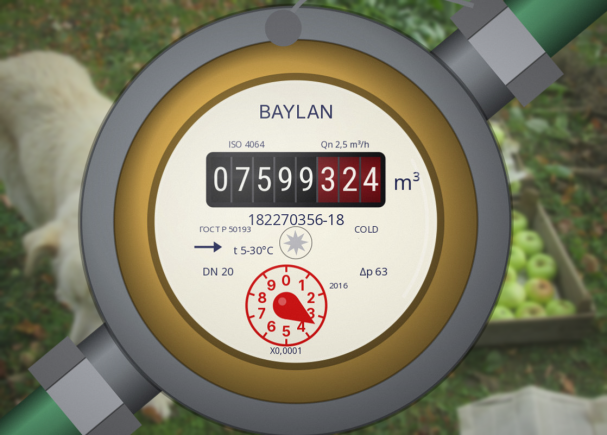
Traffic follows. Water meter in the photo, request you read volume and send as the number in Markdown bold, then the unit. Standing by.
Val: **7599.3243** m³
